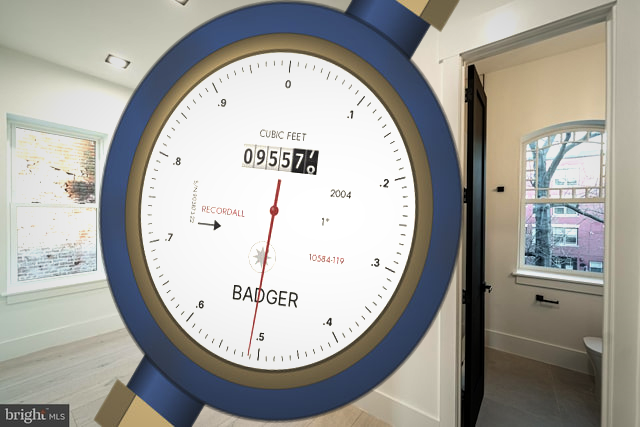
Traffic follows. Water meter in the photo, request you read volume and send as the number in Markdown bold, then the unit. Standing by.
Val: **95577.51** ft³
